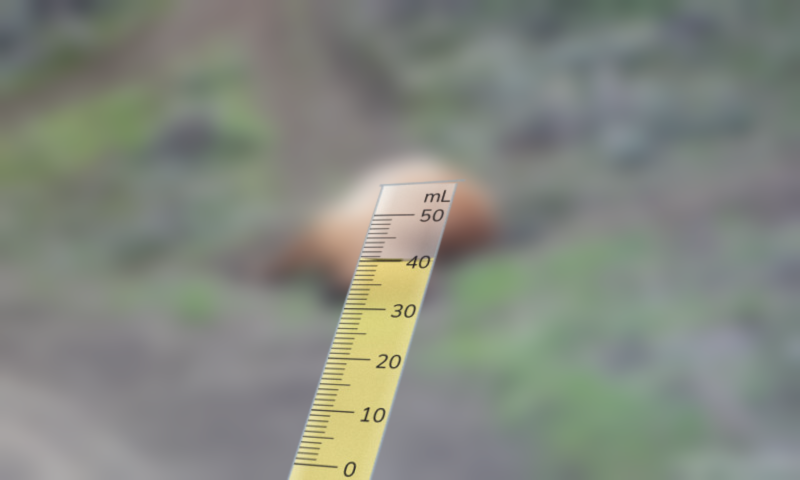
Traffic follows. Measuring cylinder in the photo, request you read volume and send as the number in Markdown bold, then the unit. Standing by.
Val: **40** mL
